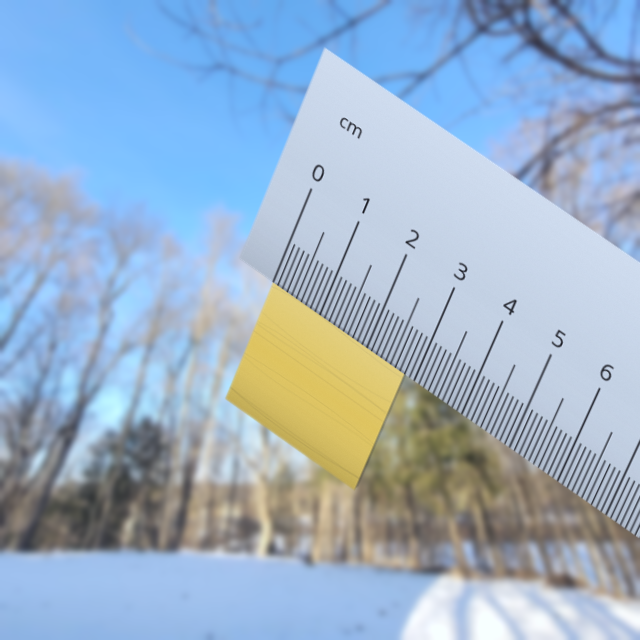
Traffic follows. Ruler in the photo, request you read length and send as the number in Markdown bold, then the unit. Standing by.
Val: **2.8** cm
